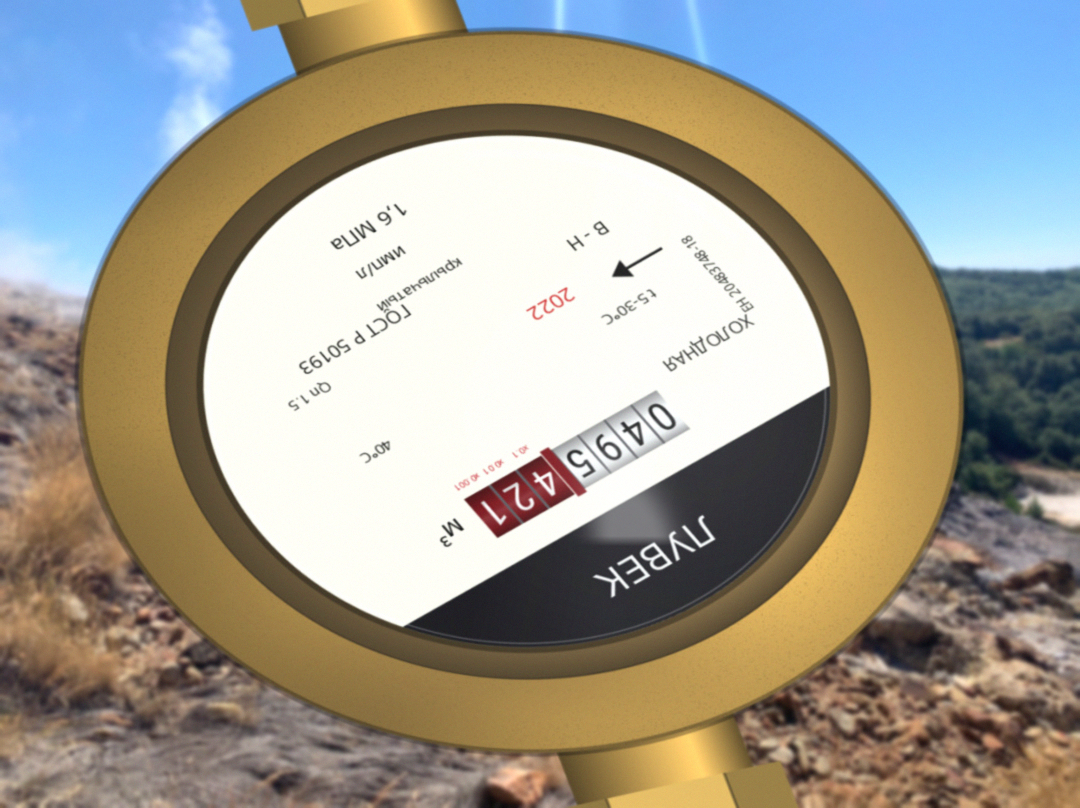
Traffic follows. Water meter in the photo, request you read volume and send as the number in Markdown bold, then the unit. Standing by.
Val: **495.421** m³
